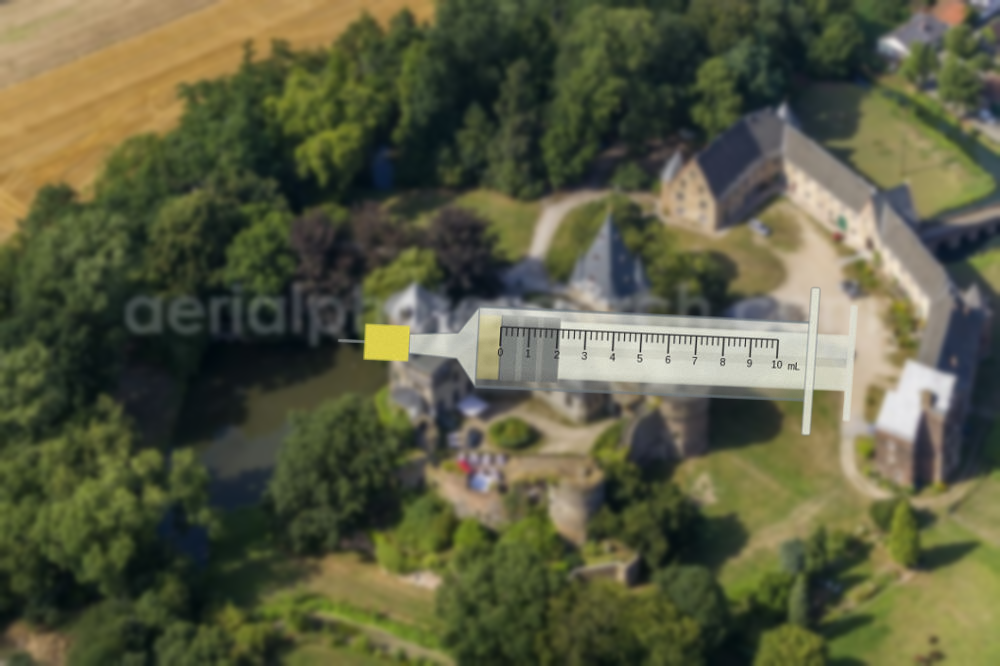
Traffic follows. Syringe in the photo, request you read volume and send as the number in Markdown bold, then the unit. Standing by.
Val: **0** mL
